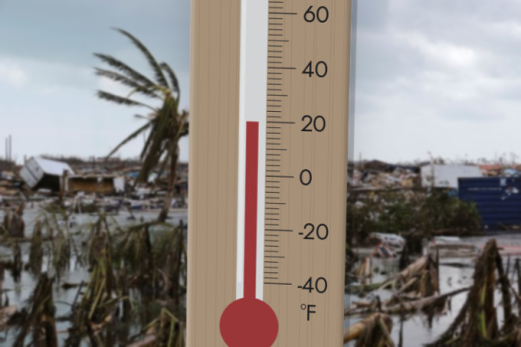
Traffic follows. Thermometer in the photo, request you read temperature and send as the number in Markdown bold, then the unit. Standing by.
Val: **20** °F
